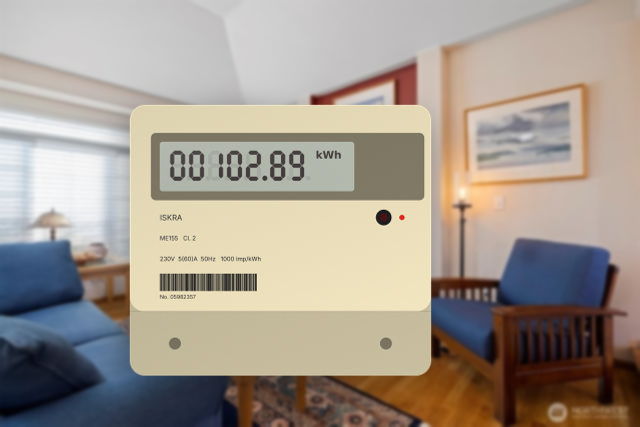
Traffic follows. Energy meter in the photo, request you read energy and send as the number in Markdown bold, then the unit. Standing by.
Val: **102.89** kWh
